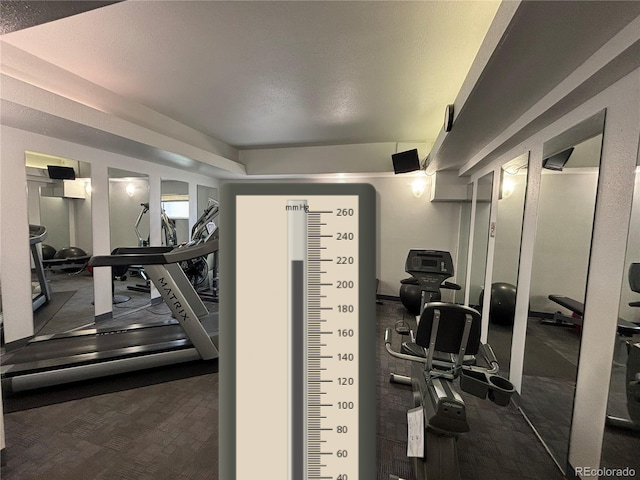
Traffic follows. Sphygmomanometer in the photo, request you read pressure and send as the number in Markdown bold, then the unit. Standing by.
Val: **220** mmHg
